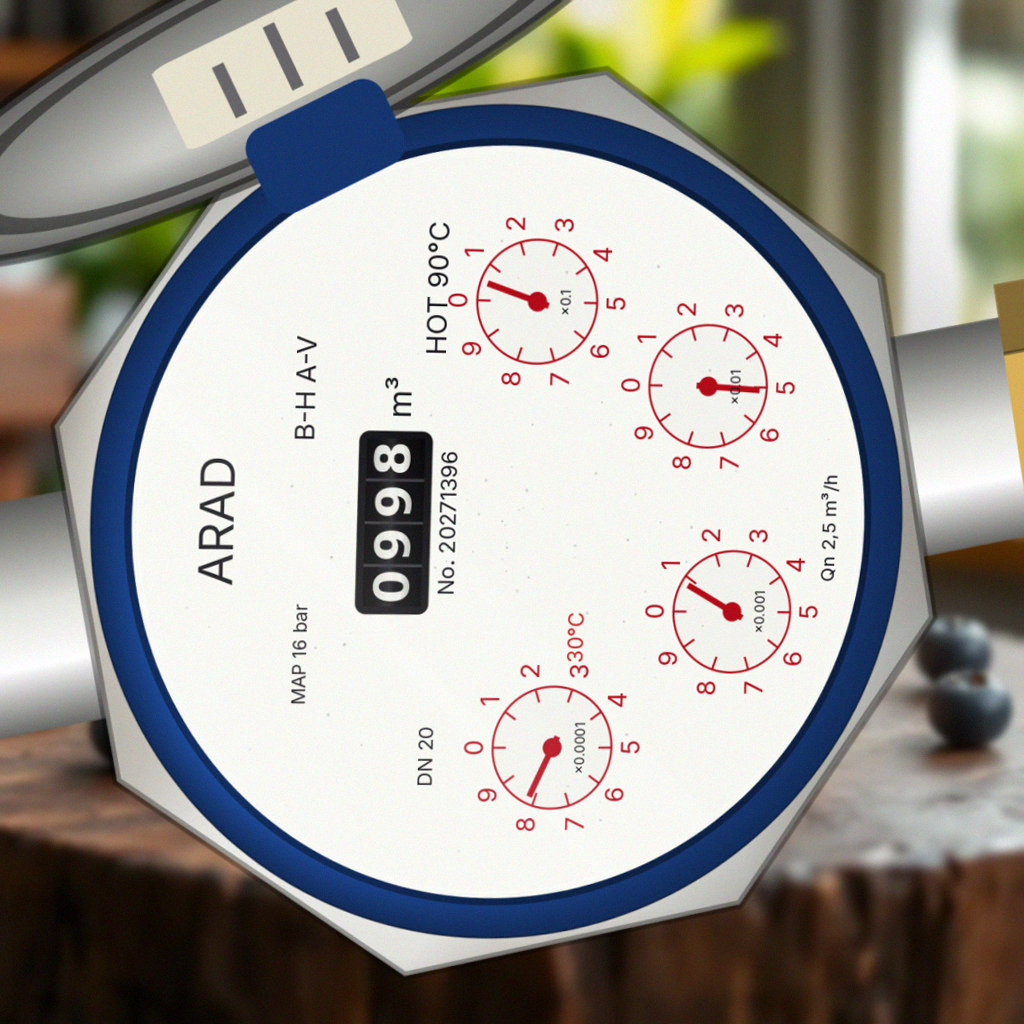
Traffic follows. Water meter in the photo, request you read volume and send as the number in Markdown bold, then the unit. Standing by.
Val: **998.0508** m³
